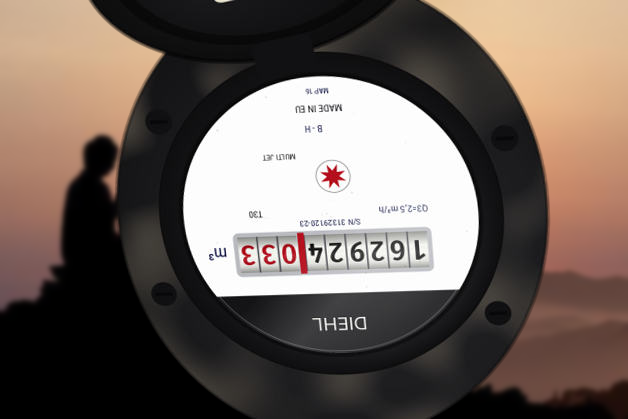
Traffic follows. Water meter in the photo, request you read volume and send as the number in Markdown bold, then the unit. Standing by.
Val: **162924.033** m³
